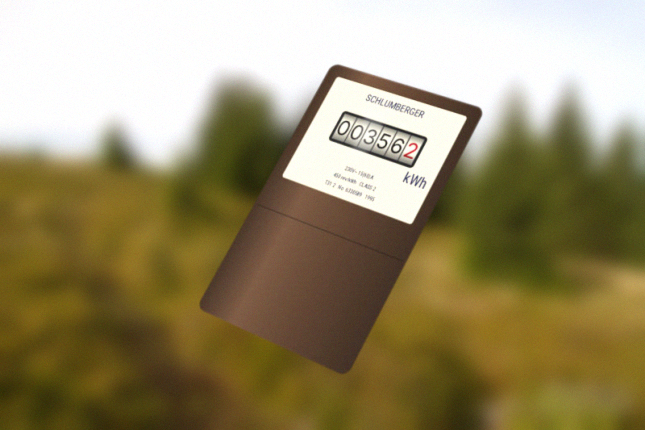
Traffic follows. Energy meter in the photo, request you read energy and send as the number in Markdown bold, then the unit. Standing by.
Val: **356.2** kWh
